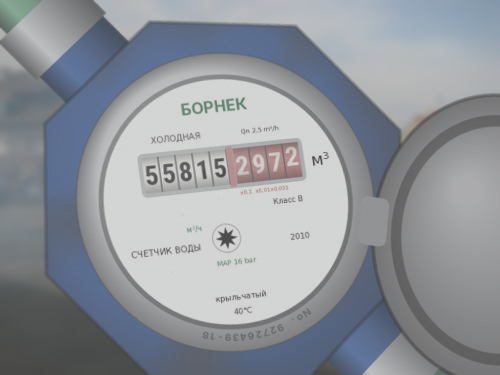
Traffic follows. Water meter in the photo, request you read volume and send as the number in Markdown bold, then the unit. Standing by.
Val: **55815.2972** m³
